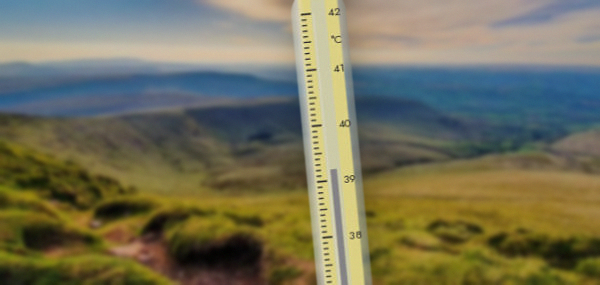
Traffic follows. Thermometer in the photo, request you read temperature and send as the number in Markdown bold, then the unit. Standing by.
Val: **39.2** °C
